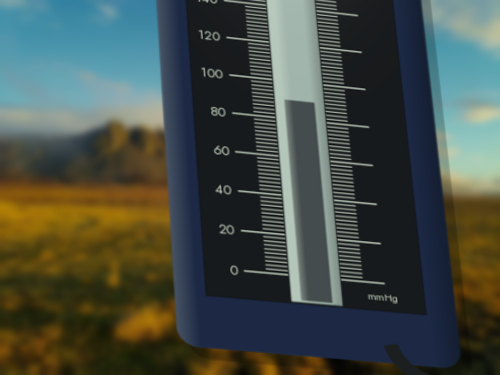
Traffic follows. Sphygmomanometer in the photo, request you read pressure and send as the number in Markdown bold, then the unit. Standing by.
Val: **90** mmHg
